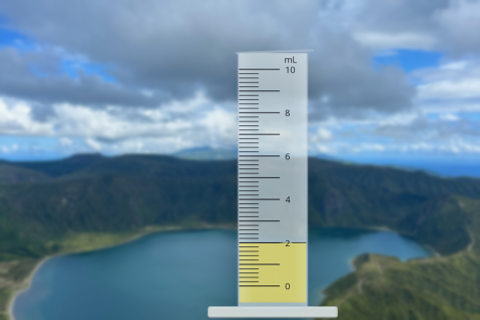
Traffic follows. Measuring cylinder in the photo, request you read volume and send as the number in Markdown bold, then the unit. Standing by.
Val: **2** mL
